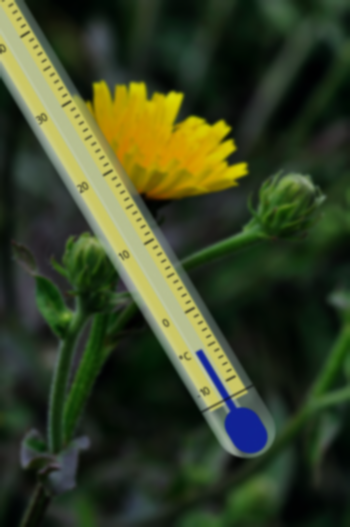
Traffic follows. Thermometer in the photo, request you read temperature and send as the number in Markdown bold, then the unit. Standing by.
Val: **-5** °C
